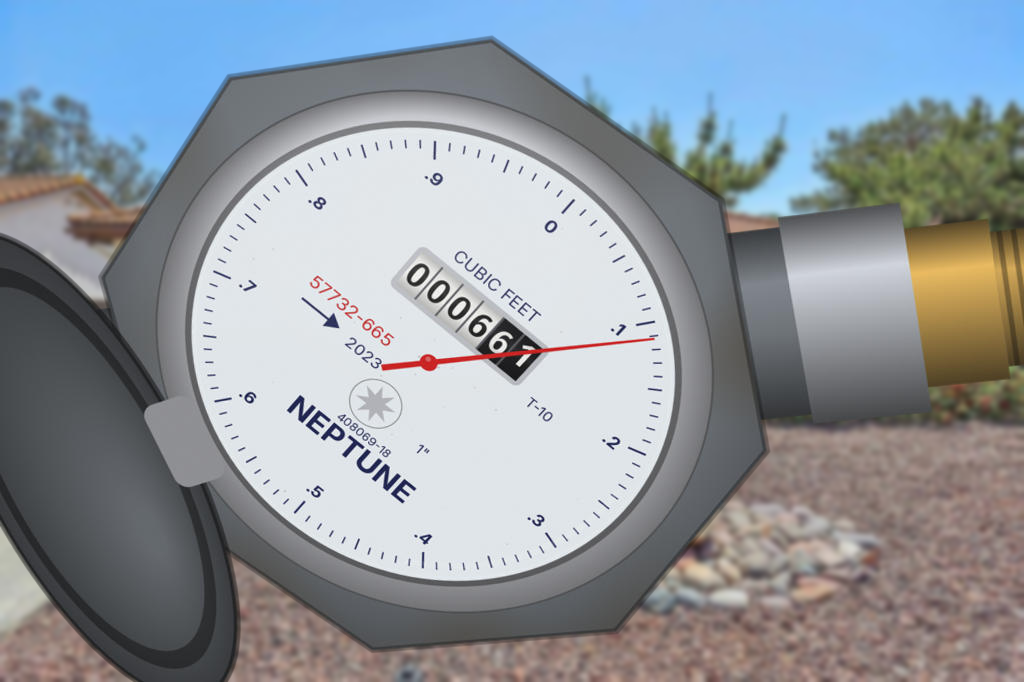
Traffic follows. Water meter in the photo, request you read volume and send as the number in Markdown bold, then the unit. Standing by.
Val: **661.11** ft³
